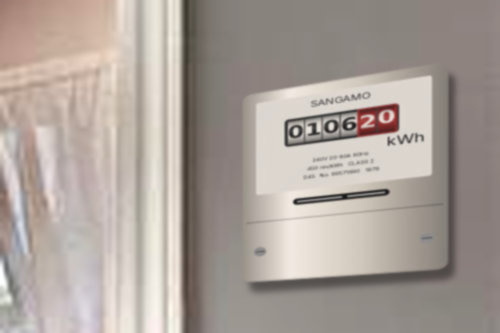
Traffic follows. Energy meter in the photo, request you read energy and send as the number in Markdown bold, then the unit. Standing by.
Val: **106.20** kWh
